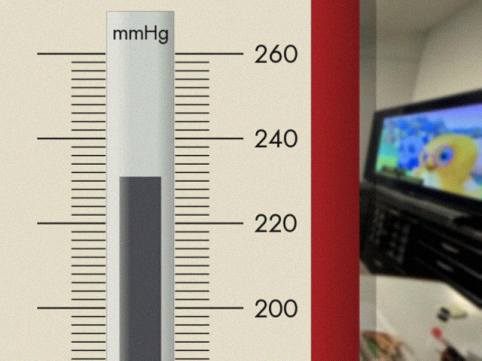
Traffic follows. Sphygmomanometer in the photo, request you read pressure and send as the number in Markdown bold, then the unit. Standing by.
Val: **231** mmHg
